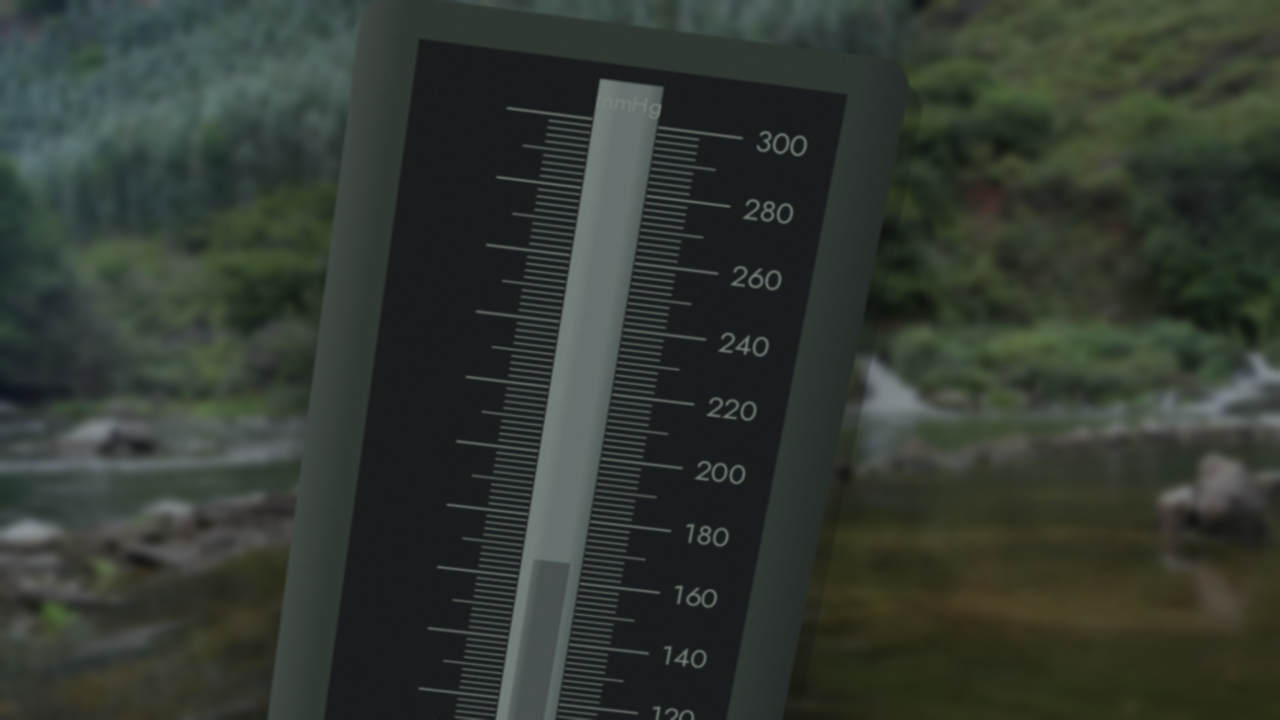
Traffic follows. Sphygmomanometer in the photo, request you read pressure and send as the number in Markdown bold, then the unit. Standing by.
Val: **166** mmHg
